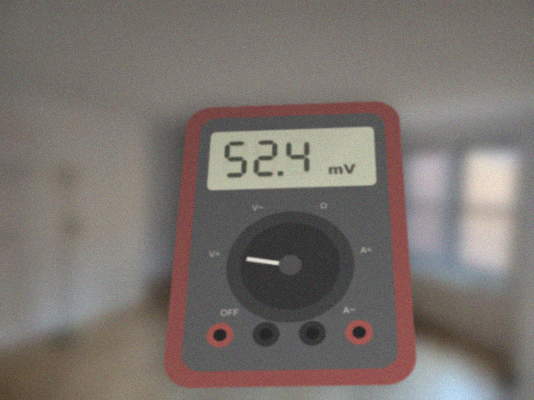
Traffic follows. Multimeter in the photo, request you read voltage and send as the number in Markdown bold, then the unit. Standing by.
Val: **52.4** mV
